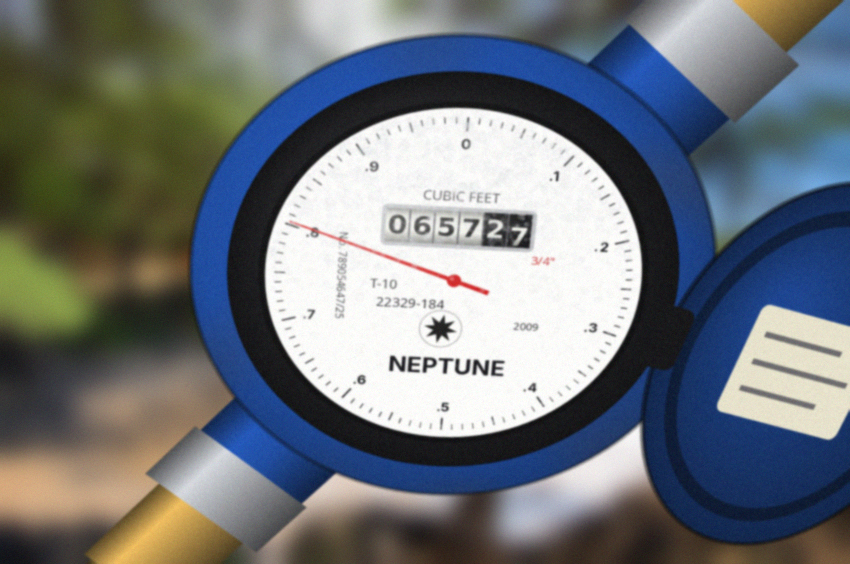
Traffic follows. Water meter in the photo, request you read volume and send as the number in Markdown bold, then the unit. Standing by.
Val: **65726.80** ft³
